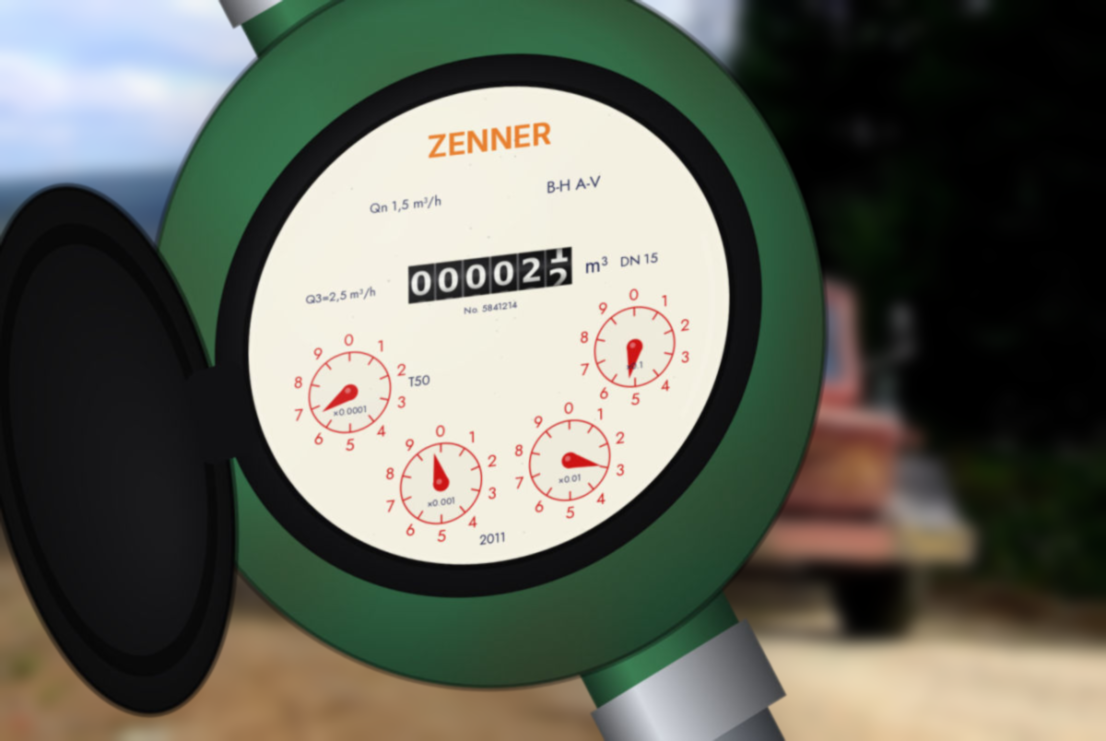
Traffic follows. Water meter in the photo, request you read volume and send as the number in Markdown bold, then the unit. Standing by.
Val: **21.5296** m³
